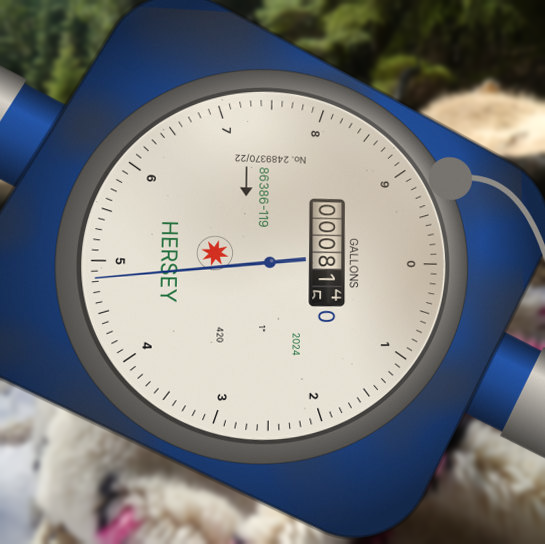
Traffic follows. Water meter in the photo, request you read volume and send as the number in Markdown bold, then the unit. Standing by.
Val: **8144.8** gal
